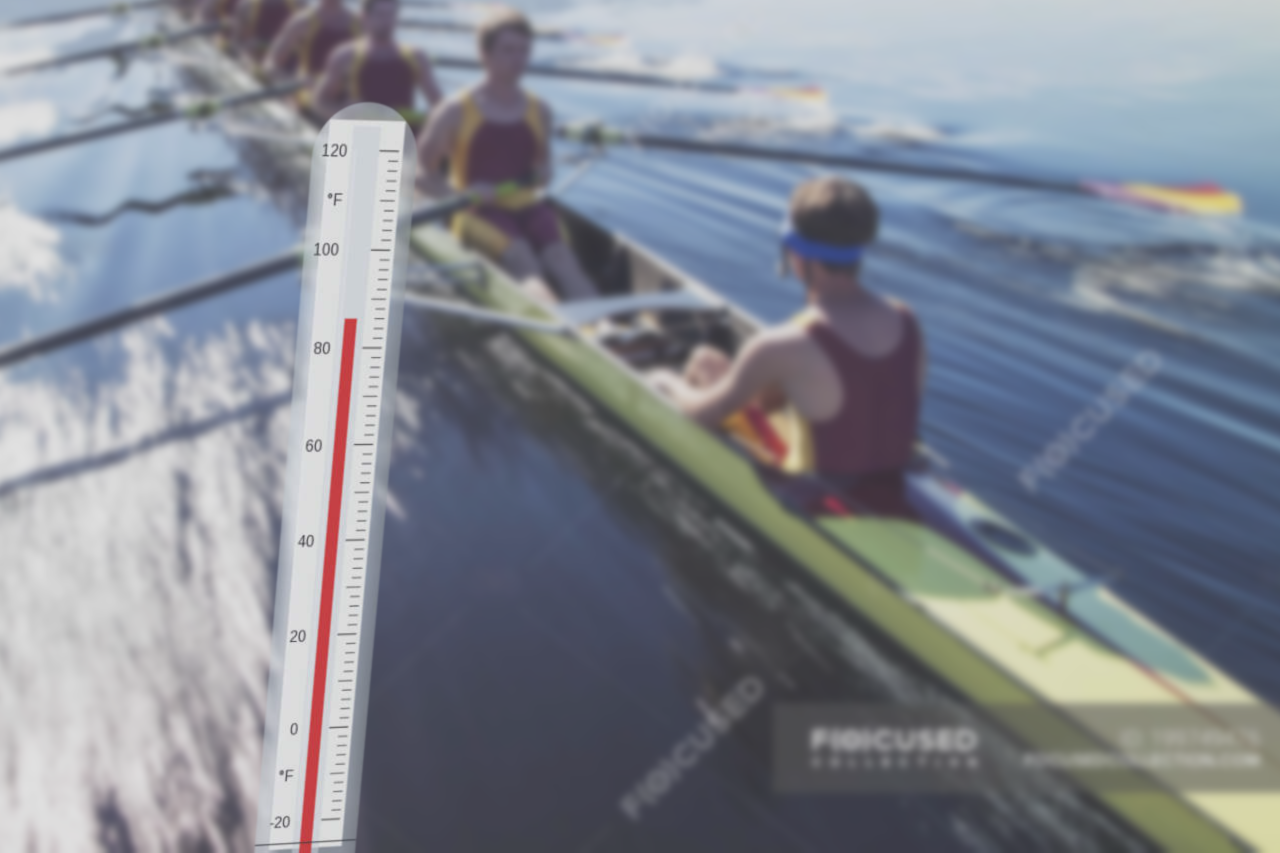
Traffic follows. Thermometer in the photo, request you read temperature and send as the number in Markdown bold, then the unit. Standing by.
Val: **86** °F
